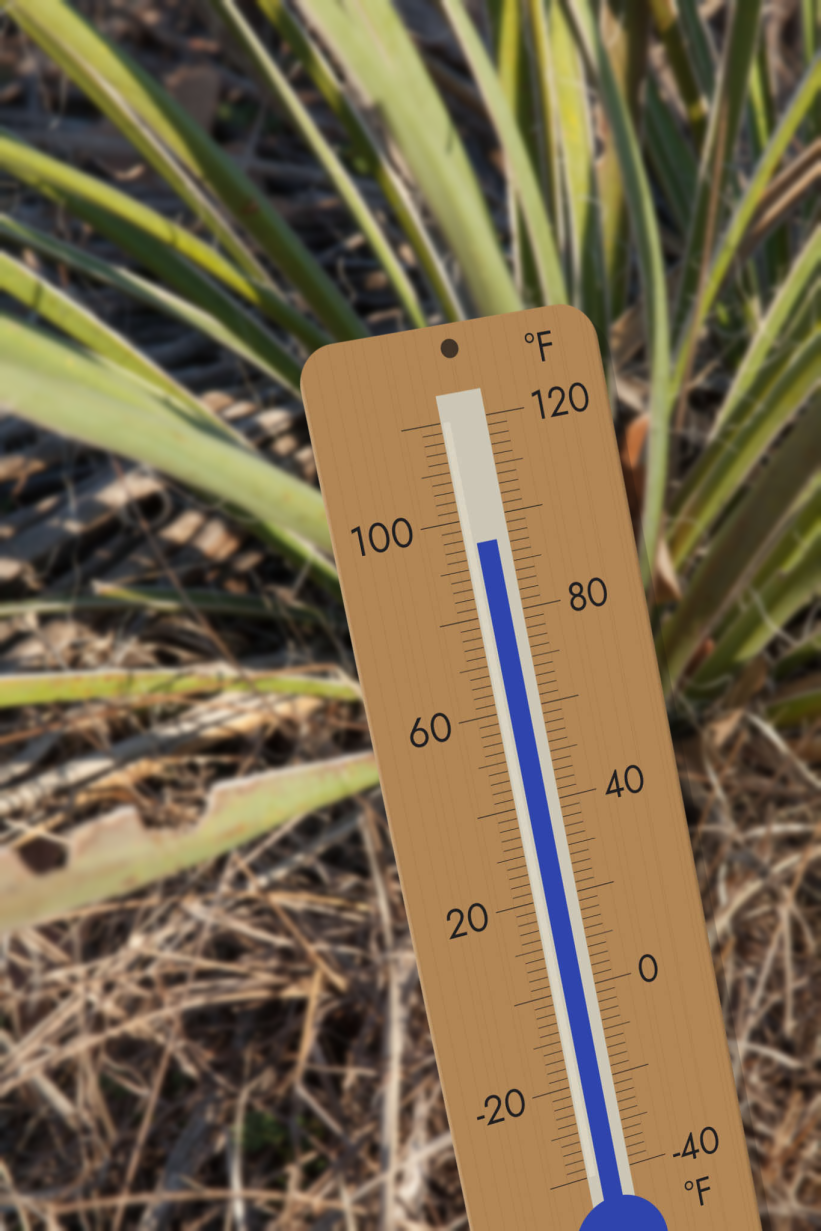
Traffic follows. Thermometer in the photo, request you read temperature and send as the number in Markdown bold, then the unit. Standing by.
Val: **95** °F
